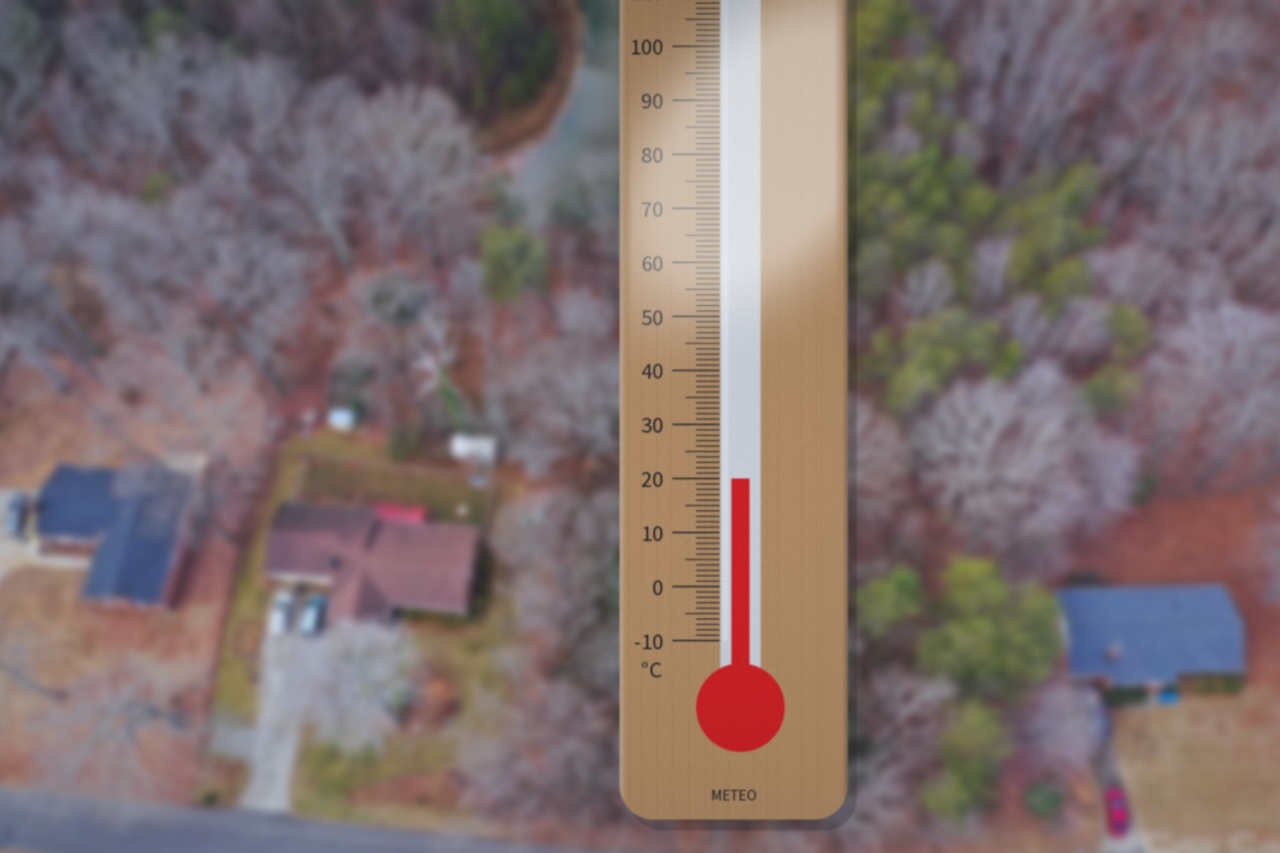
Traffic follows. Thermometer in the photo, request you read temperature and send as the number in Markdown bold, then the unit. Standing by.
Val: **20** °C
